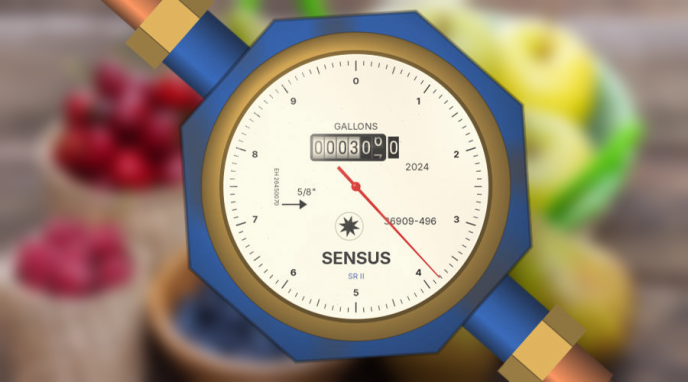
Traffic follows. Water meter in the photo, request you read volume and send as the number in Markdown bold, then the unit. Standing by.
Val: **3063.8** gal
